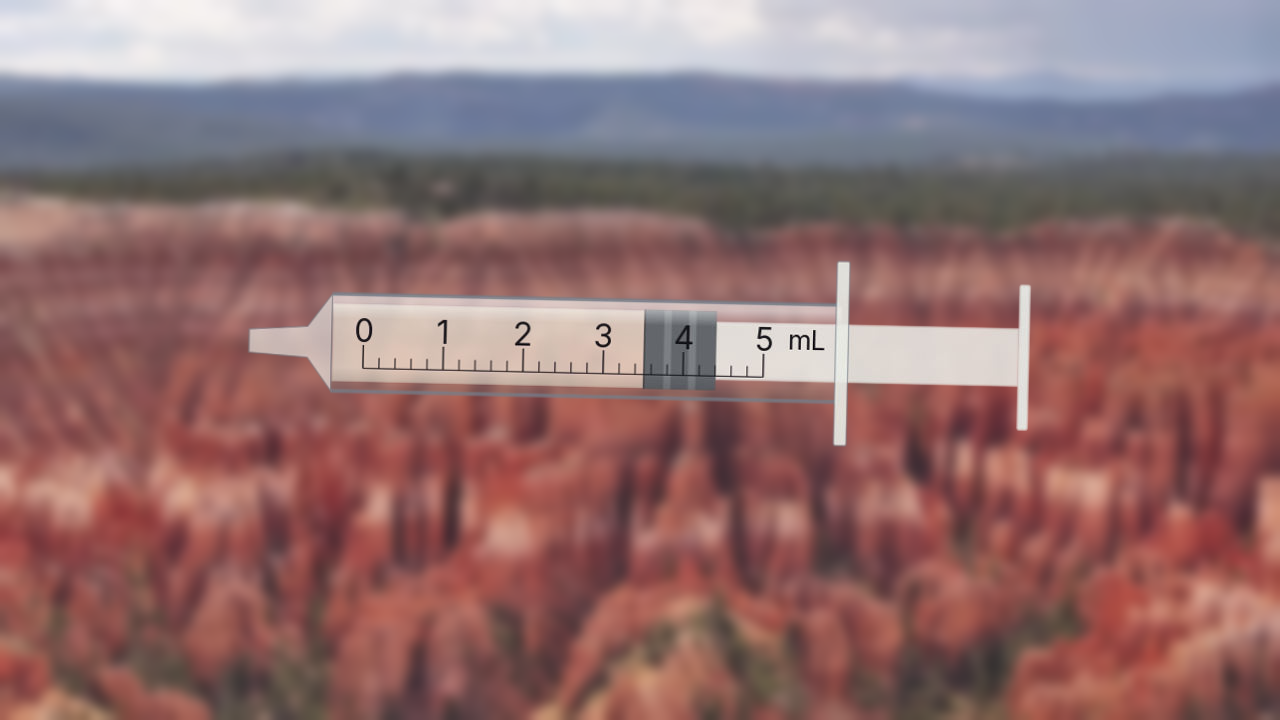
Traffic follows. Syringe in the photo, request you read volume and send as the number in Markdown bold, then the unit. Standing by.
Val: **3.5** mL
